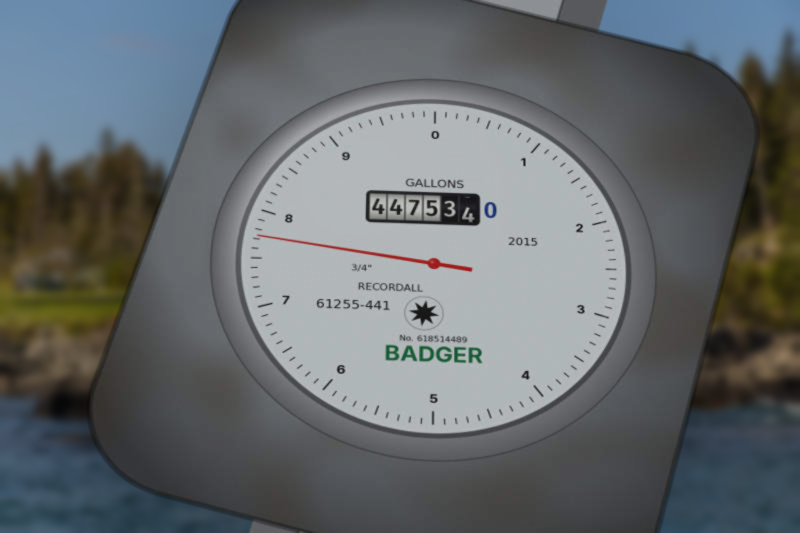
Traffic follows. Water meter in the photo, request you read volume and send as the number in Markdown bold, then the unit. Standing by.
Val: **4475337.7** gal
